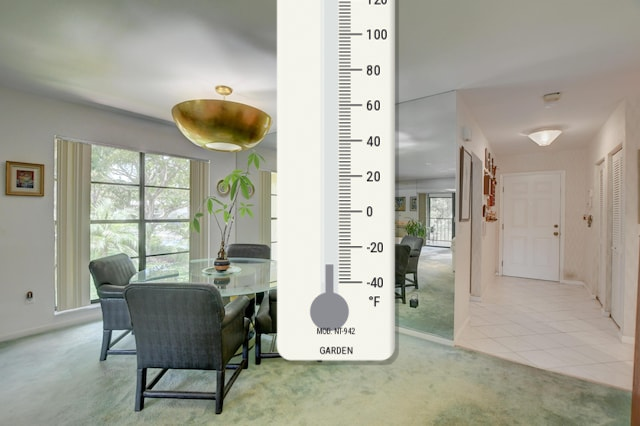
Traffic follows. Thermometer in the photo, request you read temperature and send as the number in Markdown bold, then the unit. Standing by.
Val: **-30** °F
